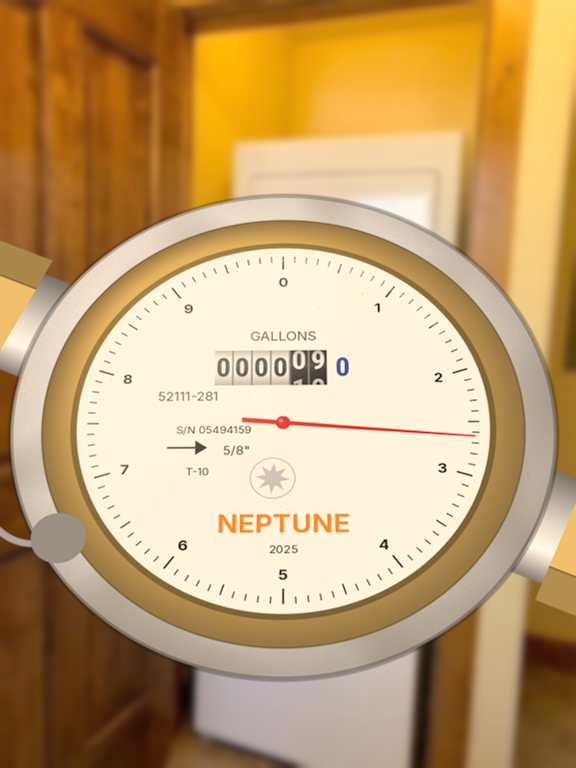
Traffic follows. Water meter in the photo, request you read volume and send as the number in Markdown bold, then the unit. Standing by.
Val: **92.6** gal
